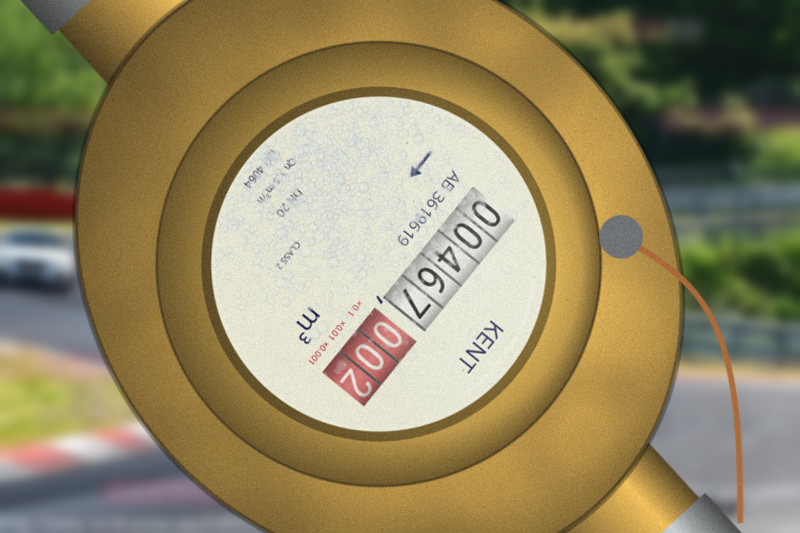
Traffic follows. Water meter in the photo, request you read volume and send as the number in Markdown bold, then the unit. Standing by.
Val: **467.002** m³
